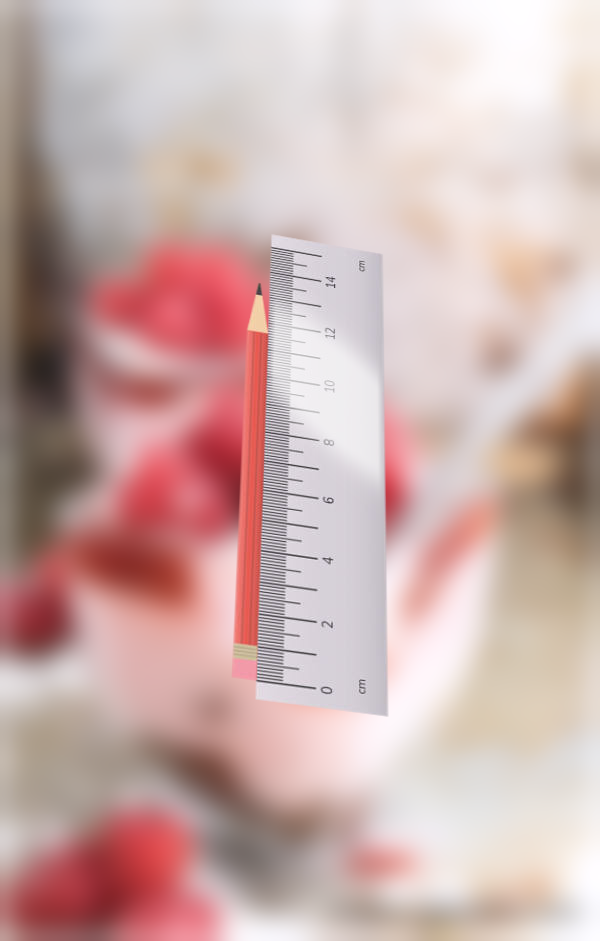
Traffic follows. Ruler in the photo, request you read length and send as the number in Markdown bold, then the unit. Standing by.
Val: **13.5** cm
